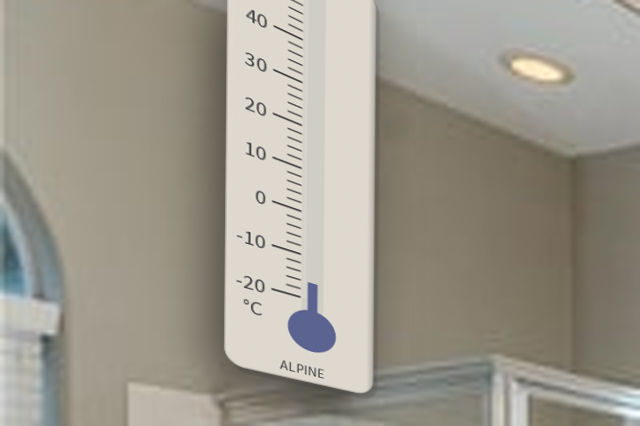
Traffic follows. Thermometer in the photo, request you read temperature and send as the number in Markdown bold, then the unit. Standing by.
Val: **-16** °C
